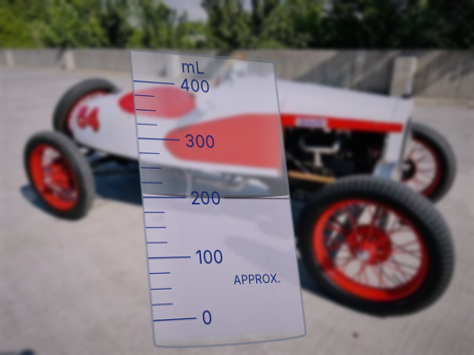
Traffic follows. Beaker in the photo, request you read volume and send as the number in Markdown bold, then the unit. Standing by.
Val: **200** mL
